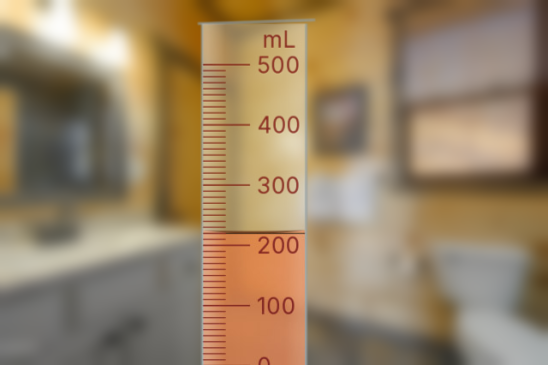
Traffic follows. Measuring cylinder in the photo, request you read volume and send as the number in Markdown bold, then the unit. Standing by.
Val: **220** mL
